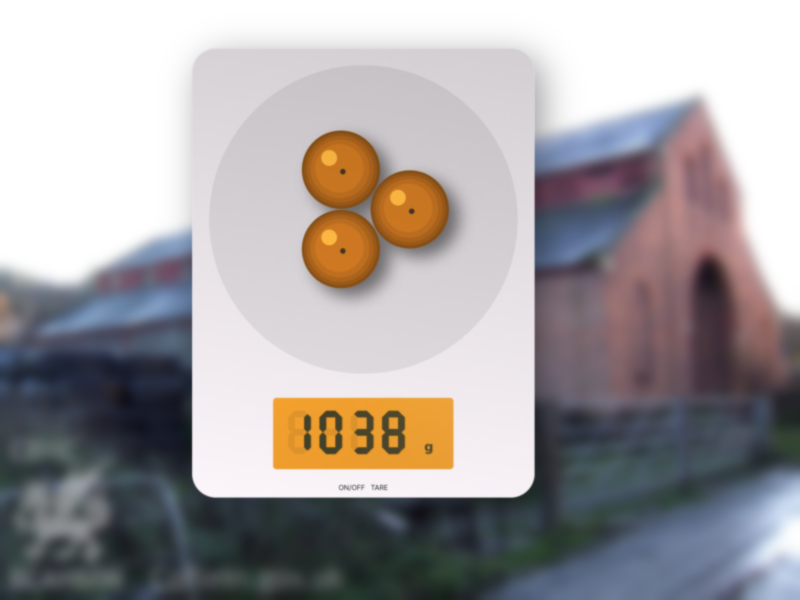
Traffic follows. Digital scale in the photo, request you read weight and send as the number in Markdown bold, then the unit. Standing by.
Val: **1038** g
